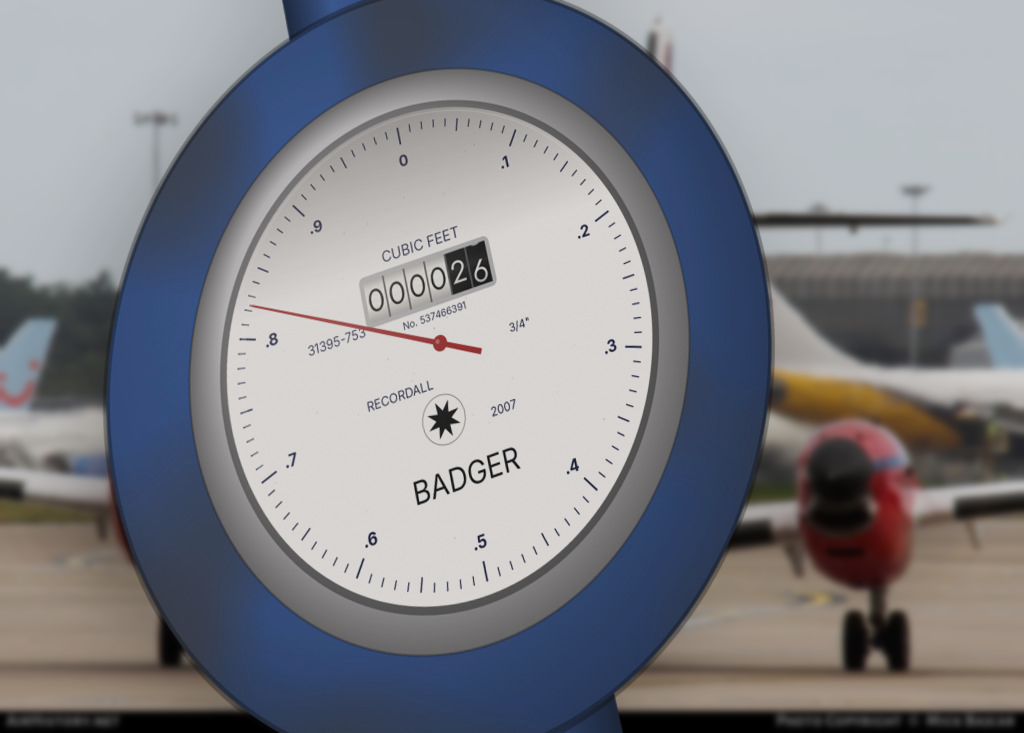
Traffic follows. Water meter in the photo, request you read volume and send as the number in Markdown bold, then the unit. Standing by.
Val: **25.82** ft³
